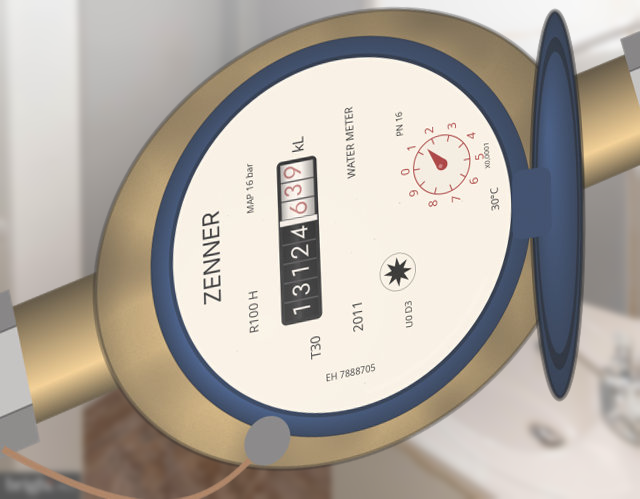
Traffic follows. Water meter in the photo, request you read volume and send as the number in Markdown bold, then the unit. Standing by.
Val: **13124.6391** kL
